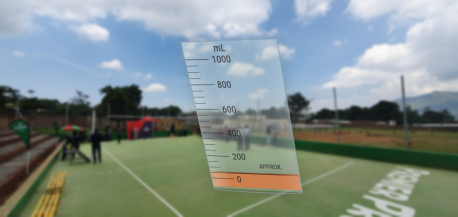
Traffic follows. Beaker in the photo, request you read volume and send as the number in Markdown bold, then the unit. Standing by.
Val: **50** mL
